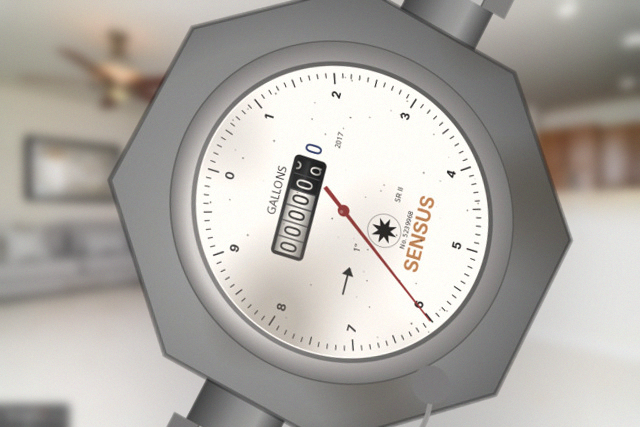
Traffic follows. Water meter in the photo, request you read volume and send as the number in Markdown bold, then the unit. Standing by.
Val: **86.0** gal
